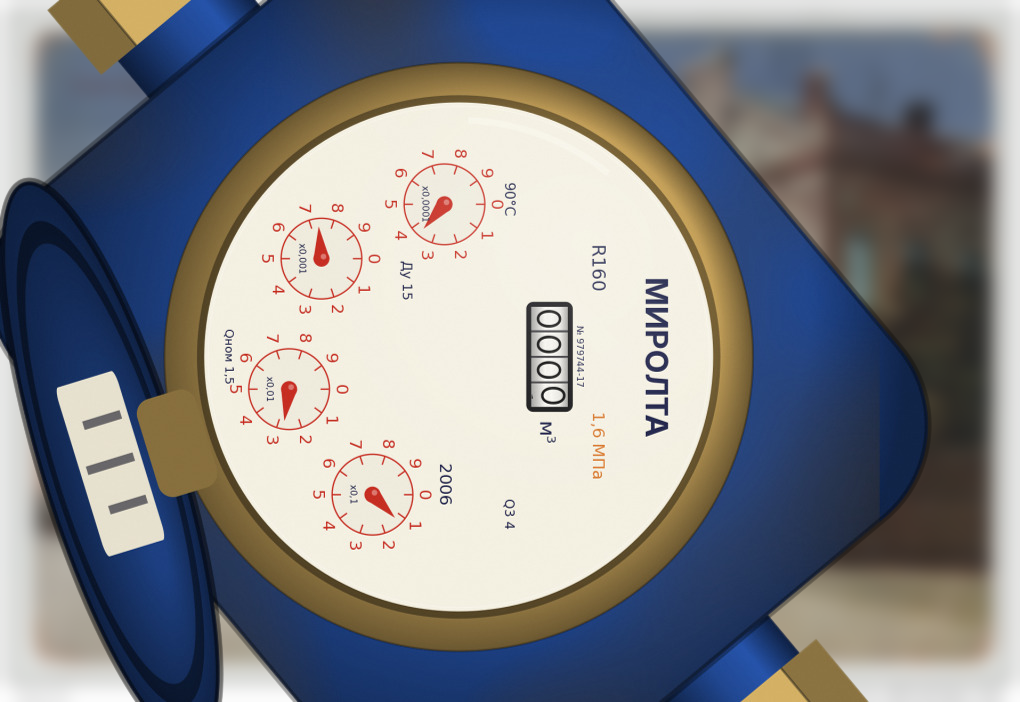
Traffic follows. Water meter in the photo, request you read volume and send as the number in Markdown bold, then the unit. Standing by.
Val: **0.1273** m³
